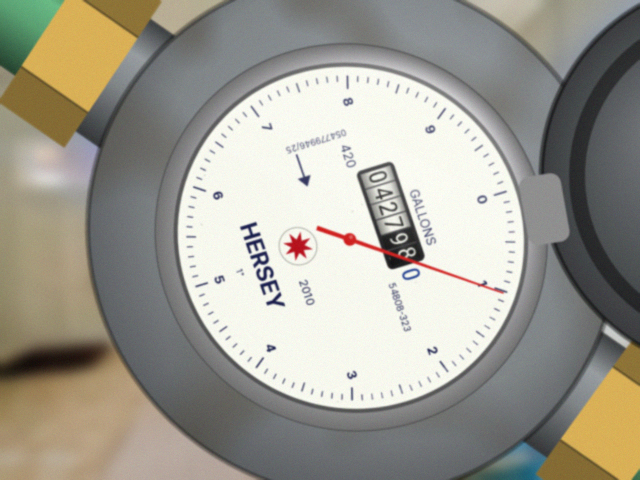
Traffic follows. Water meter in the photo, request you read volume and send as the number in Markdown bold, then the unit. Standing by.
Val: **427981.0** gal
